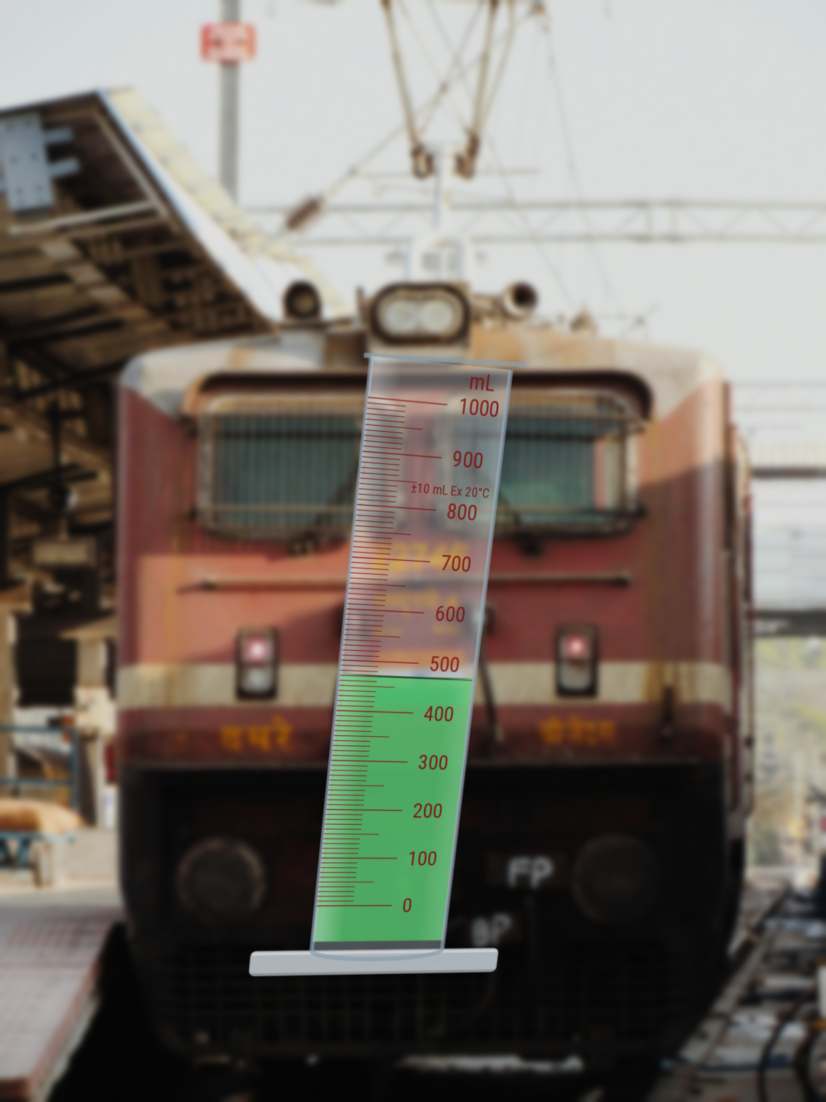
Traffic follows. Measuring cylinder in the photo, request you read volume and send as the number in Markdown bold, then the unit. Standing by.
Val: **470** mL
